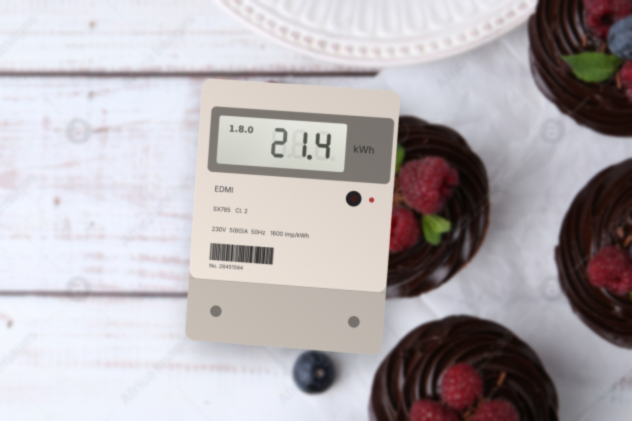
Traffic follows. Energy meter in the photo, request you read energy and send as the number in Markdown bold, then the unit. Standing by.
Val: **21.4** kWh
